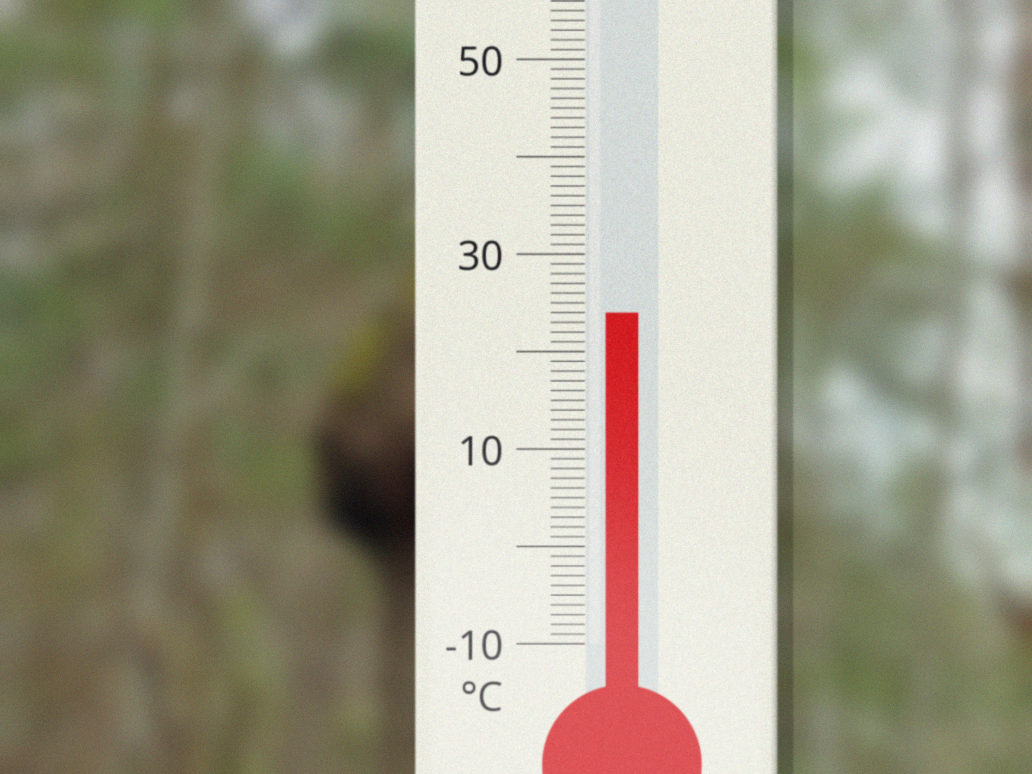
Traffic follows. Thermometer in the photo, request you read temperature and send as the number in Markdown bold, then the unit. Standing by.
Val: **24** °C
